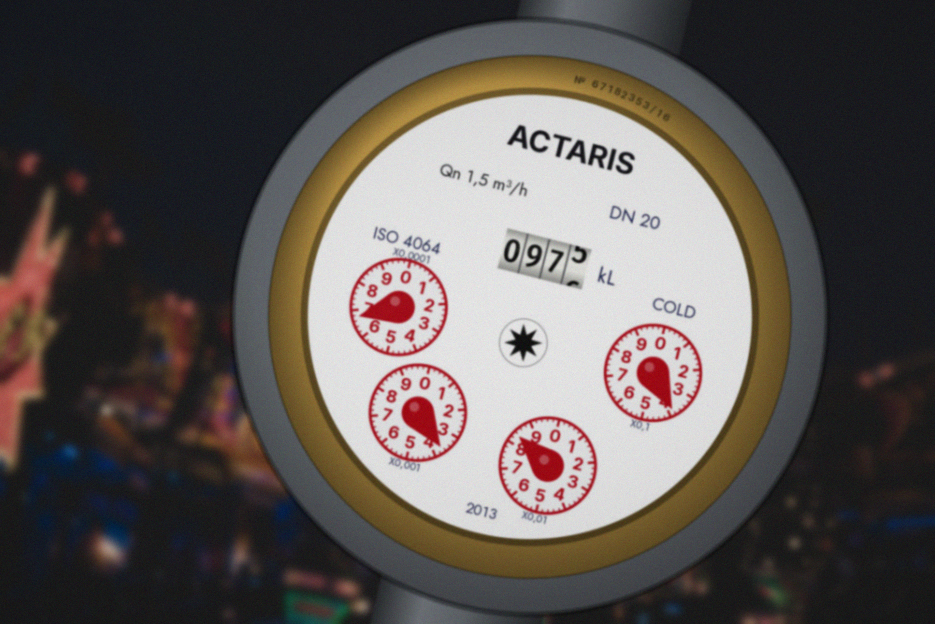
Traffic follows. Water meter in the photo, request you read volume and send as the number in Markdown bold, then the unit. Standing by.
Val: **975.3836** kL
